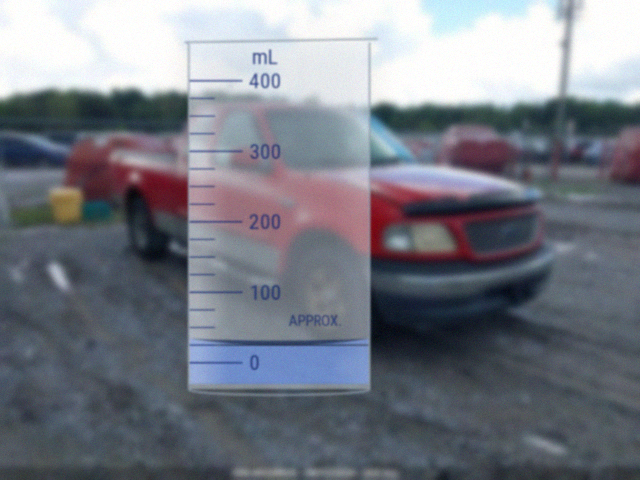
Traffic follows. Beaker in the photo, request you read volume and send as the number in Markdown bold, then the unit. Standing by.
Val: **25** mL
